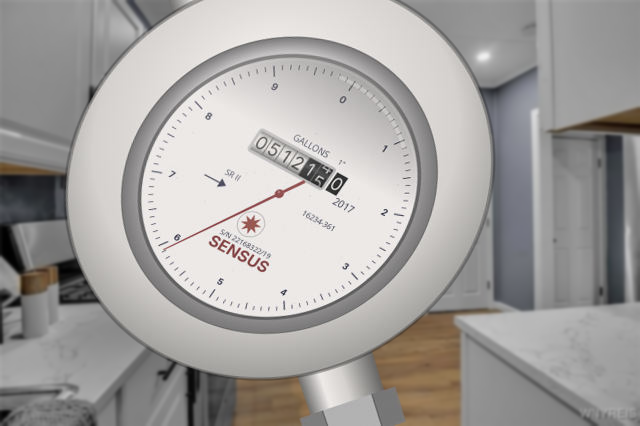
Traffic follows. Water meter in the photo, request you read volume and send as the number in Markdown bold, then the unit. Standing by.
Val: **512145.9** gal
